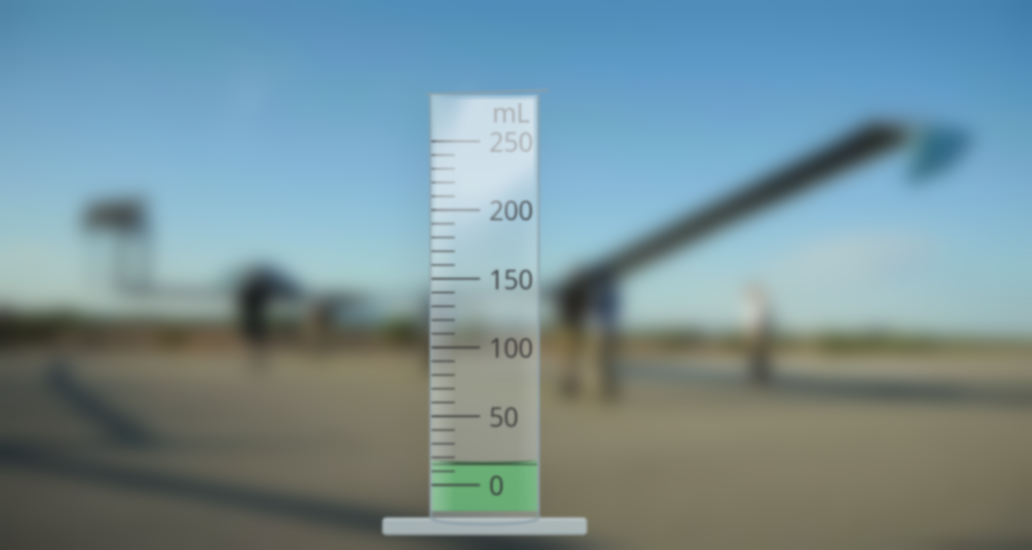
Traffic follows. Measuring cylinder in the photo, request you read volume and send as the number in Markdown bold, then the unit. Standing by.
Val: **15** mL
